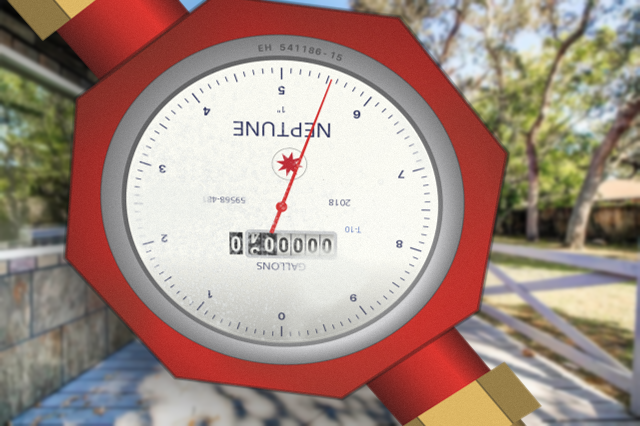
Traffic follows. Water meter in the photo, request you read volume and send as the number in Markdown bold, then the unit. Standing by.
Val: **35.5** gal
